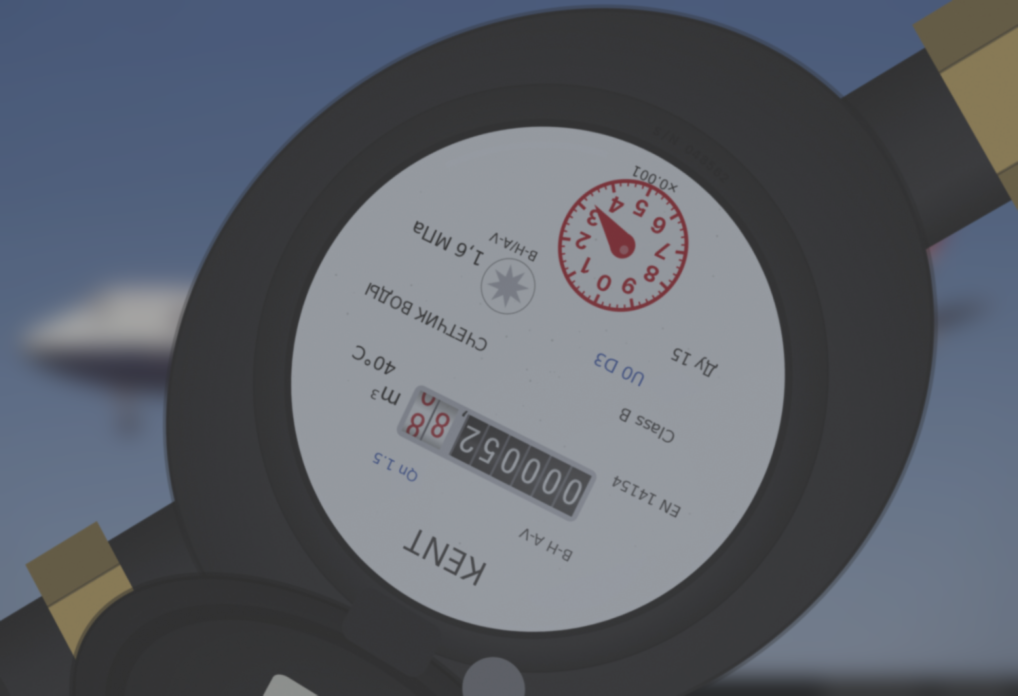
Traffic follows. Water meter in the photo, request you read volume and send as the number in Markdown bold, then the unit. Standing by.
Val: **52.883** m³
